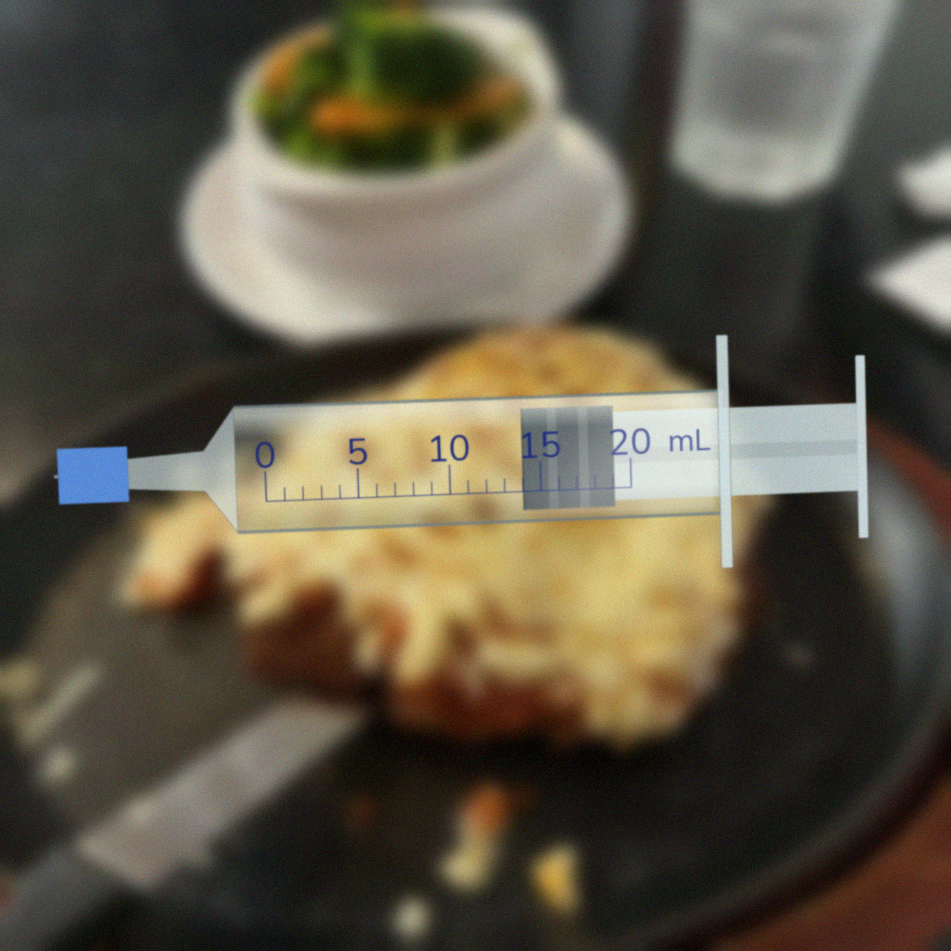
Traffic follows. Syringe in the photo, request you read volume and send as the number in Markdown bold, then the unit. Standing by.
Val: **14** mL
